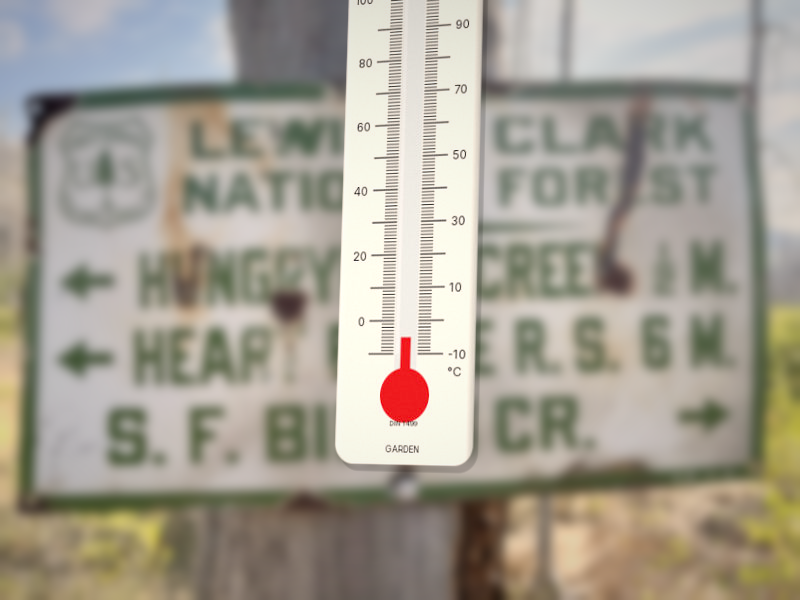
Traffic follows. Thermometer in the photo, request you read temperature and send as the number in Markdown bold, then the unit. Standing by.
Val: **-5** °C
